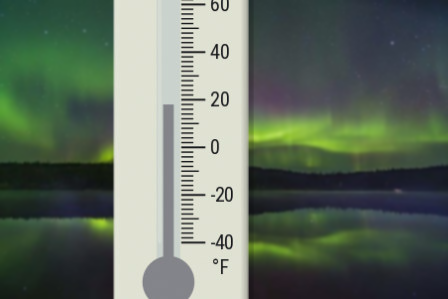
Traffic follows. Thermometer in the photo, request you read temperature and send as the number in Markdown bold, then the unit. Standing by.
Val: **18** °F
